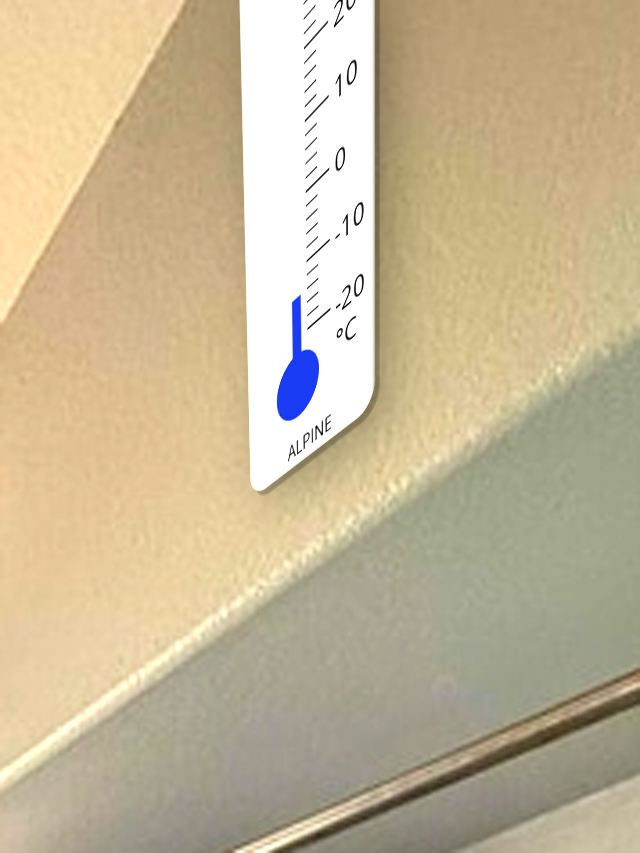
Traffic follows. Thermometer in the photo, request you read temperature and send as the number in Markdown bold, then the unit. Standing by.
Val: **-14** °C
